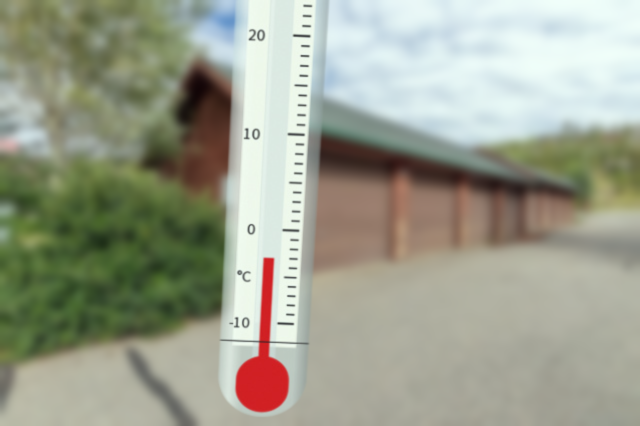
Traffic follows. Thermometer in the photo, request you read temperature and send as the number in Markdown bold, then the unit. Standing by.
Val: **-3** °C
